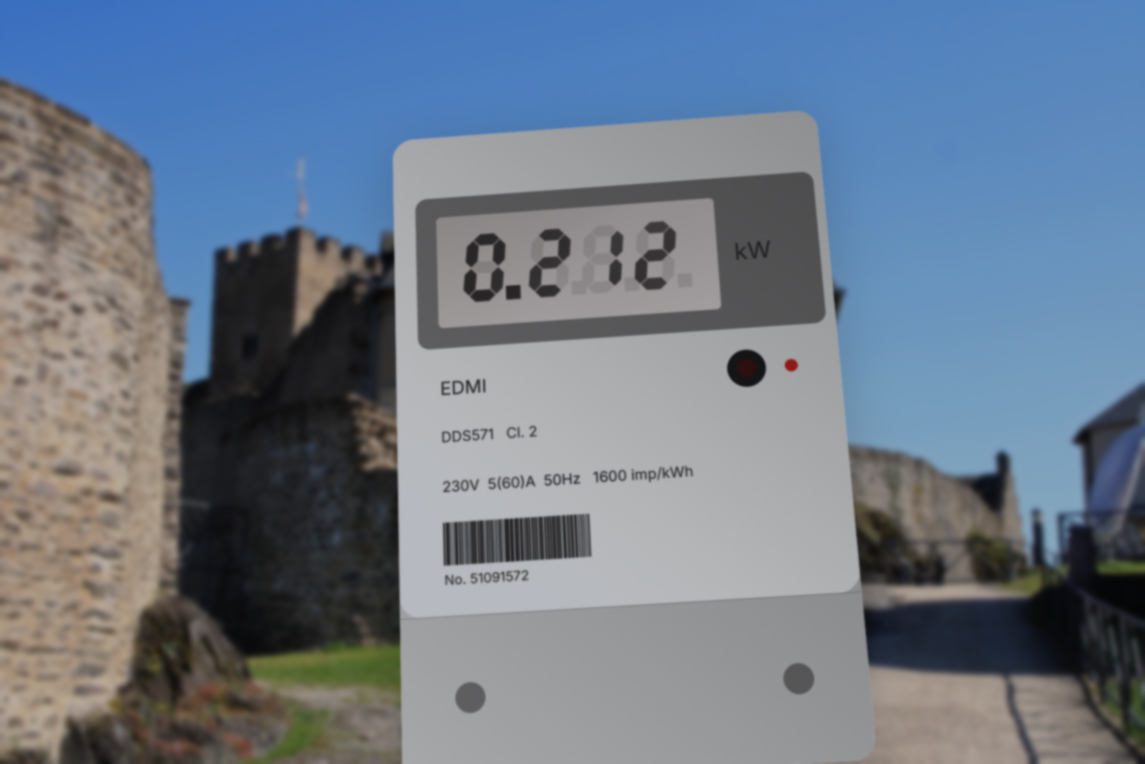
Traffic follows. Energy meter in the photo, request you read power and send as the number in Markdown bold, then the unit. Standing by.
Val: **0.212** kW
